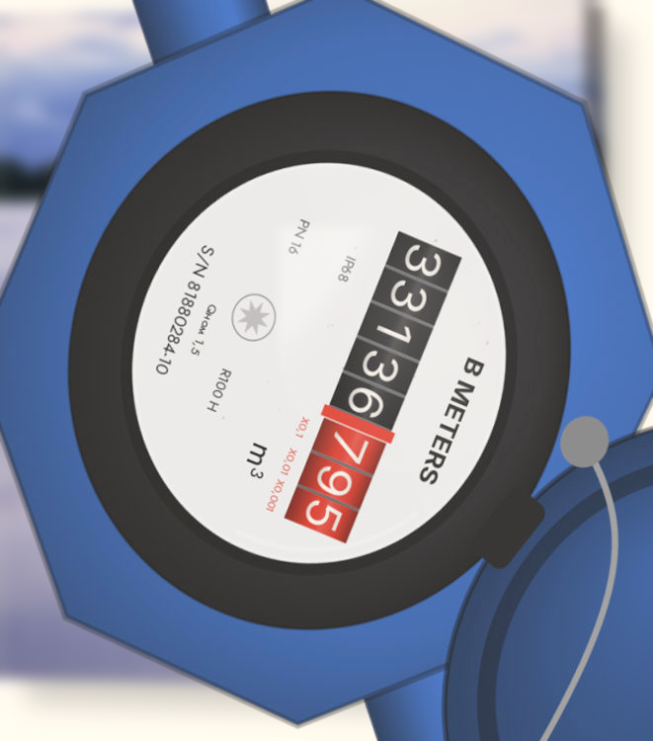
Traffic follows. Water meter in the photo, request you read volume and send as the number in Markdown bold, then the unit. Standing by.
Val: **33136.795** m³
